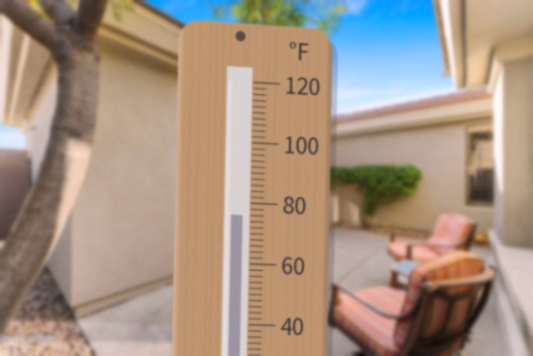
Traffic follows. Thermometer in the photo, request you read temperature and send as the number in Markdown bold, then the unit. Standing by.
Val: **76** °F
